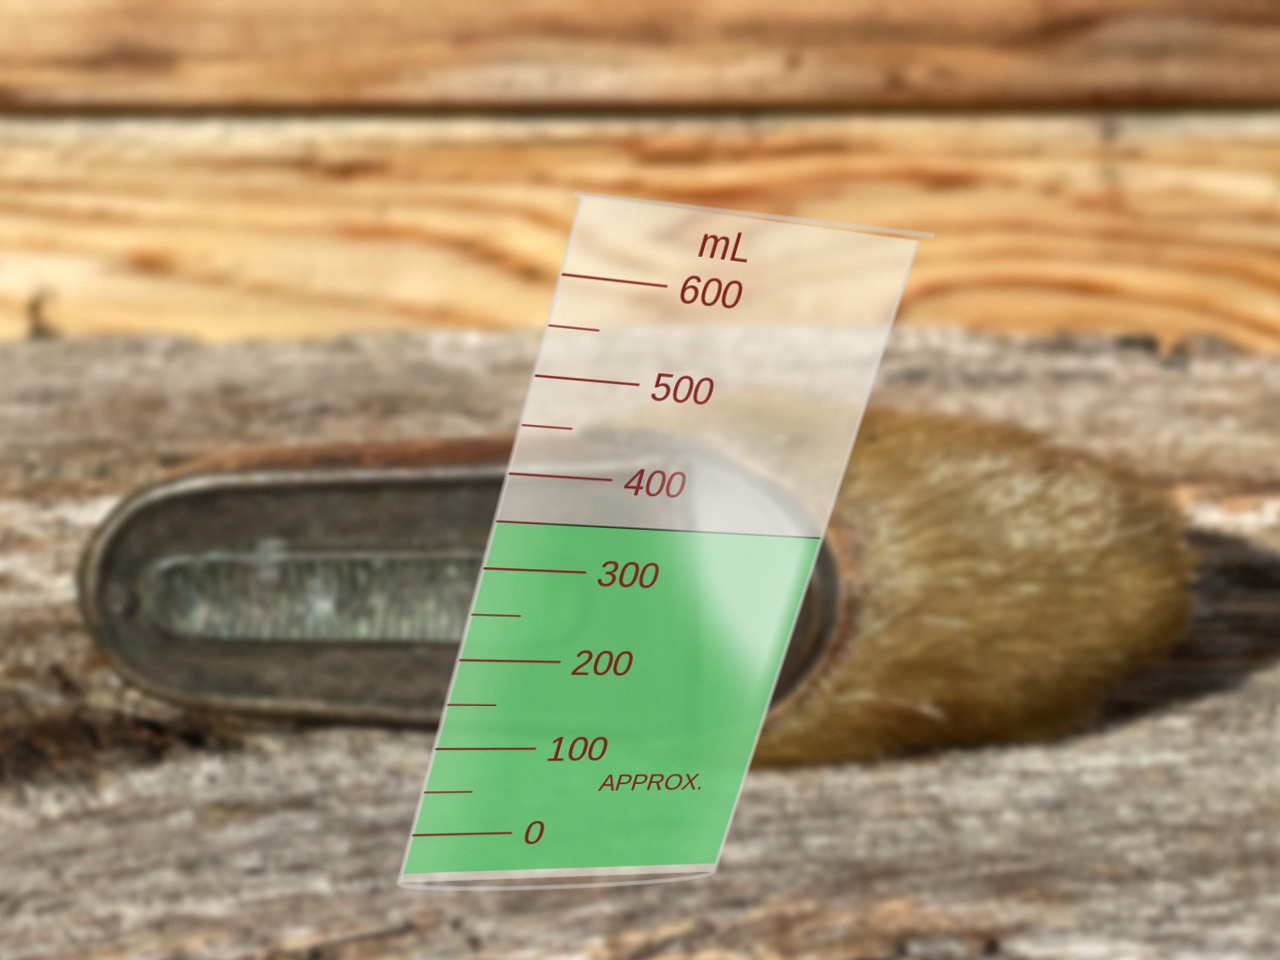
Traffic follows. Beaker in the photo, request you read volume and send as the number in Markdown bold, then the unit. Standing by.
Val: **350** mL
